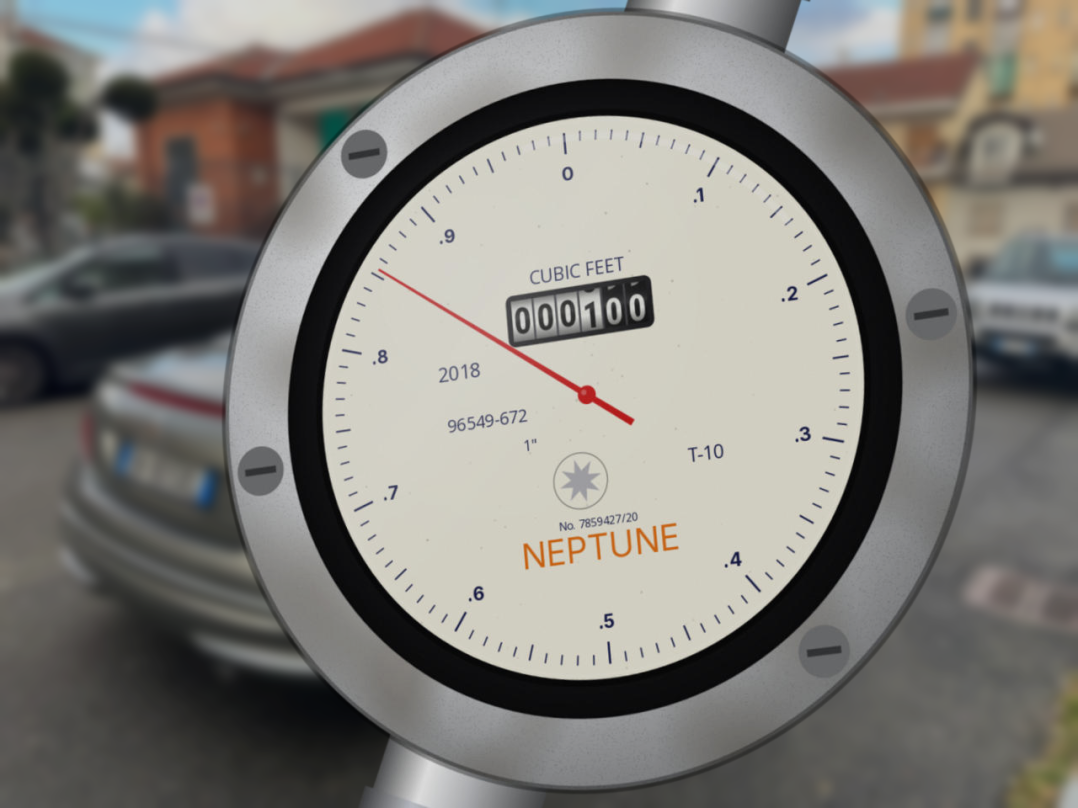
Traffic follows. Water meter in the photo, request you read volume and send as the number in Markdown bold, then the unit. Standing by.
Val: **99.85** ft³
